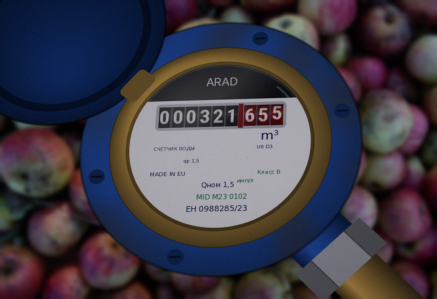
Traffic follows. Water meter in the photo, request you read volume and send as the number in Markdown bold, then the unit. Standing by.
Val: **321.655** m³
